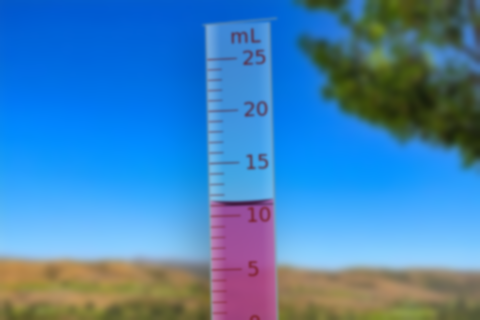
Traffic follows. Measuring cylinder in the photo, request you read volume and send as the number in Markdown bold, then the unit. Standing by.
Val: **11** mL
